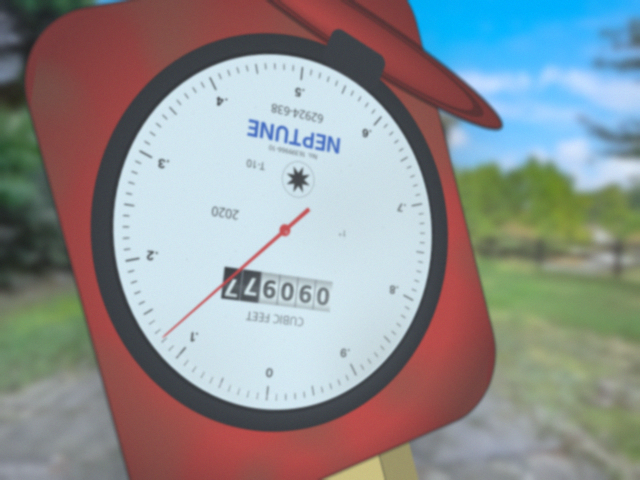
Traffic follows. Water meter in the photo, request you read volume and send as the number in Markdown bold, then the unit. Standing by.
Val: **90977.12** ft³
